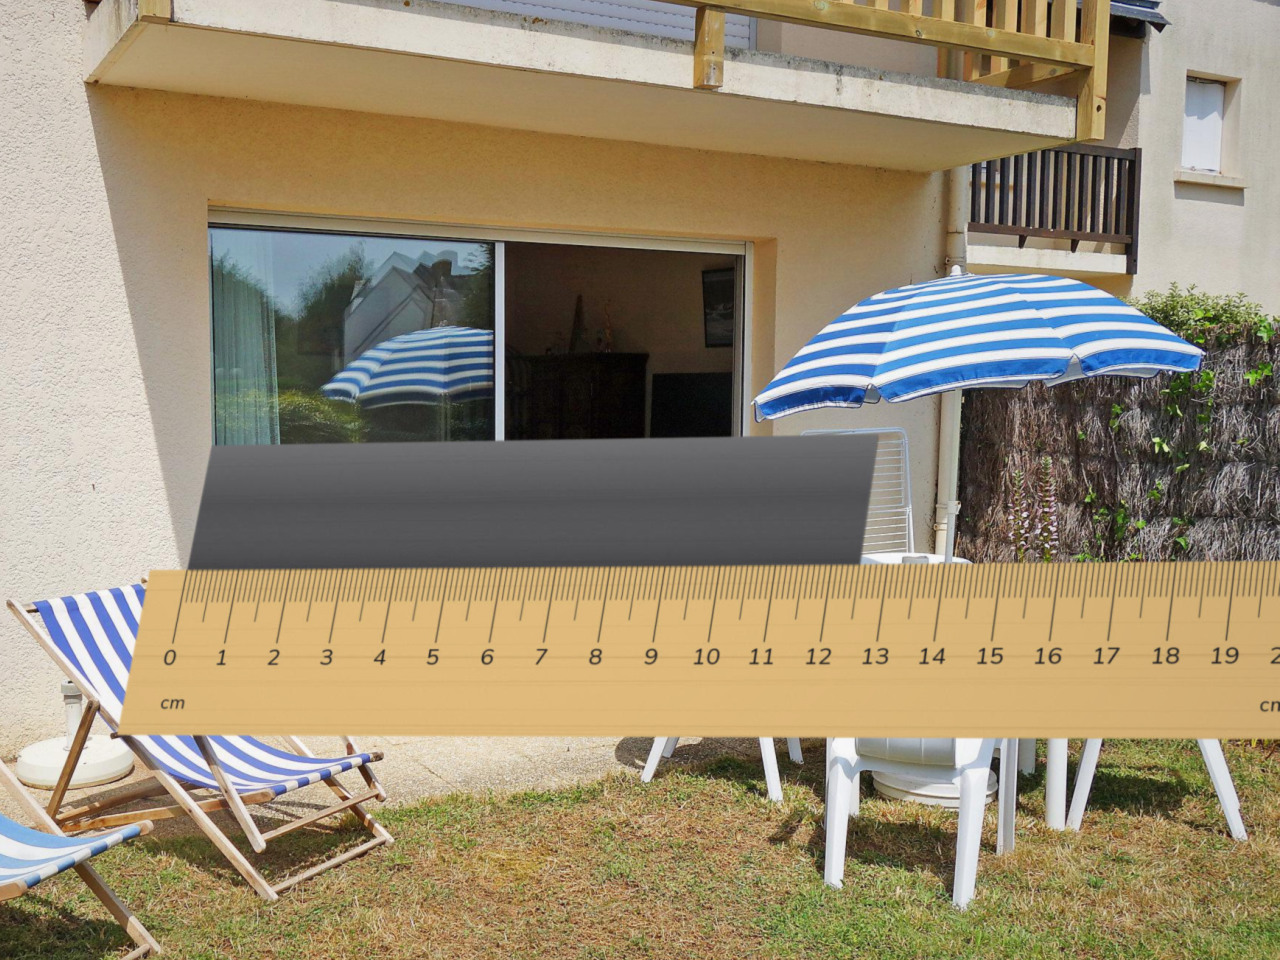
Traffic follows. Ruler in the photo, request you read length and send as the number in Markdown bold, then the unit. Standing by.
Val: **12.5** cm
